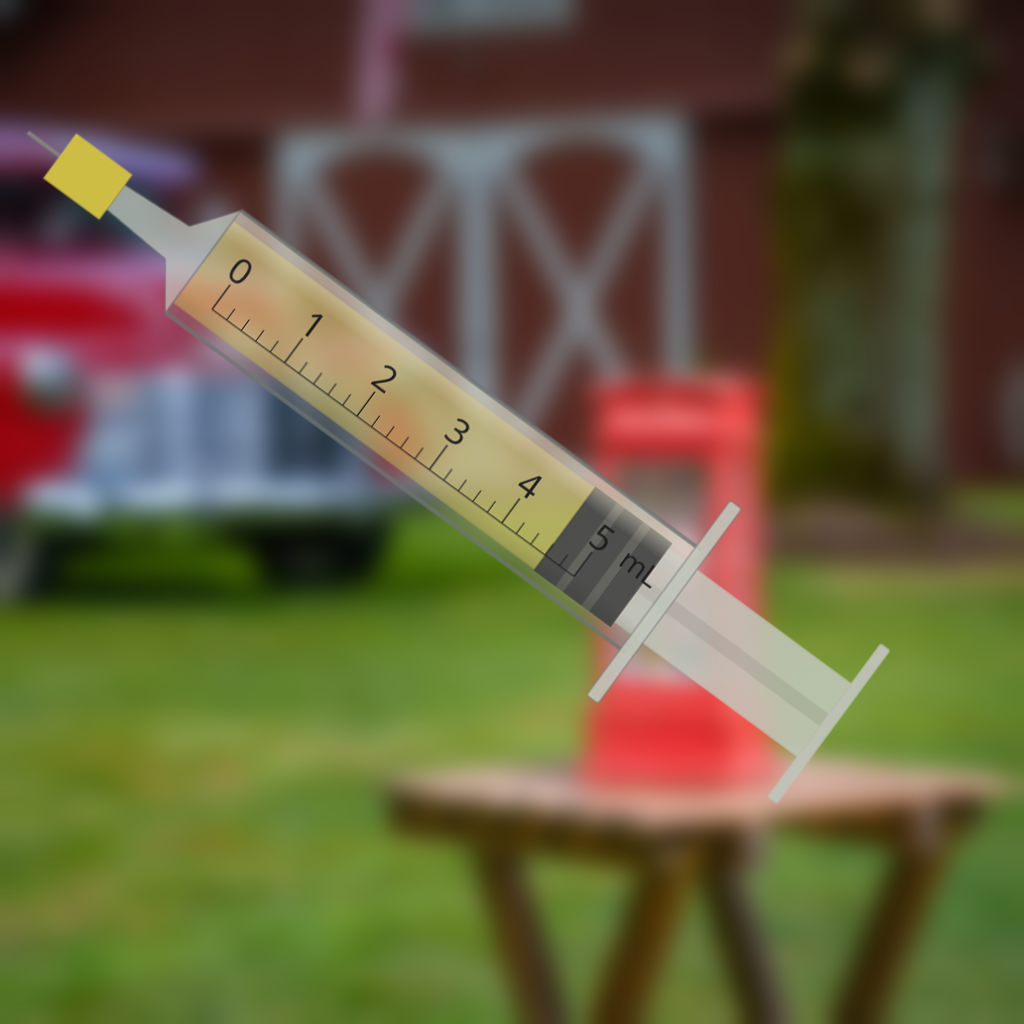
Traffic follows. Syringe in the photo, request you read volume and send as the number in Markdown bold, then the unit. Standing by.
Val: **4.6** mL
